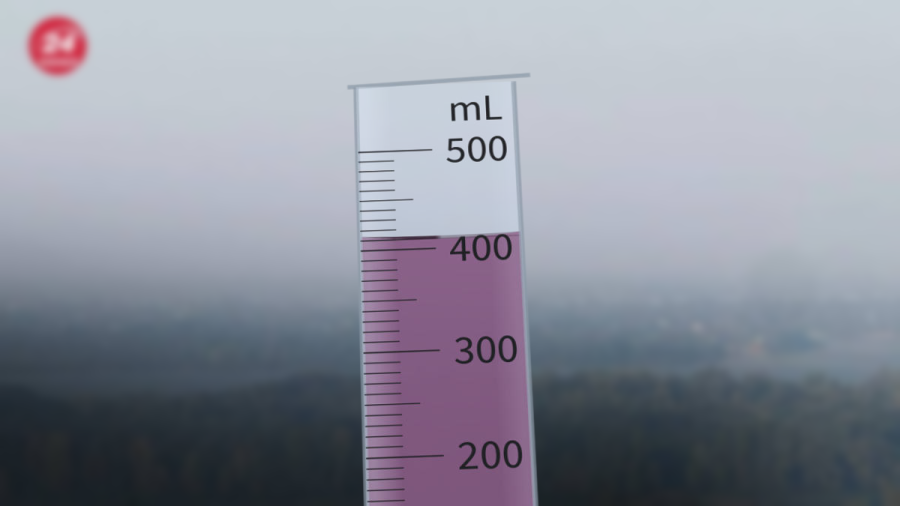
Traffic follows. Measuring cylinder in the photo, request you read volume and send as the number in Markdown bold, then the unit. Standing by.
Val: **410** mL
